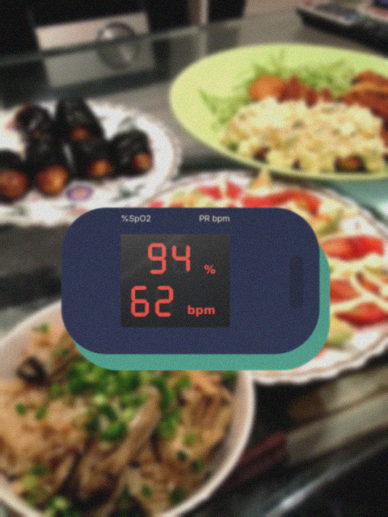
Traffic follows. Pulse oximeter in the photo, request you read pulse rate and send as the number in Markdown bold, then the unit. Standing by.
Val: **62** bpm
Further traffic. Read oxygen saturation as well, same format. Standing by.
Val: **94** %
